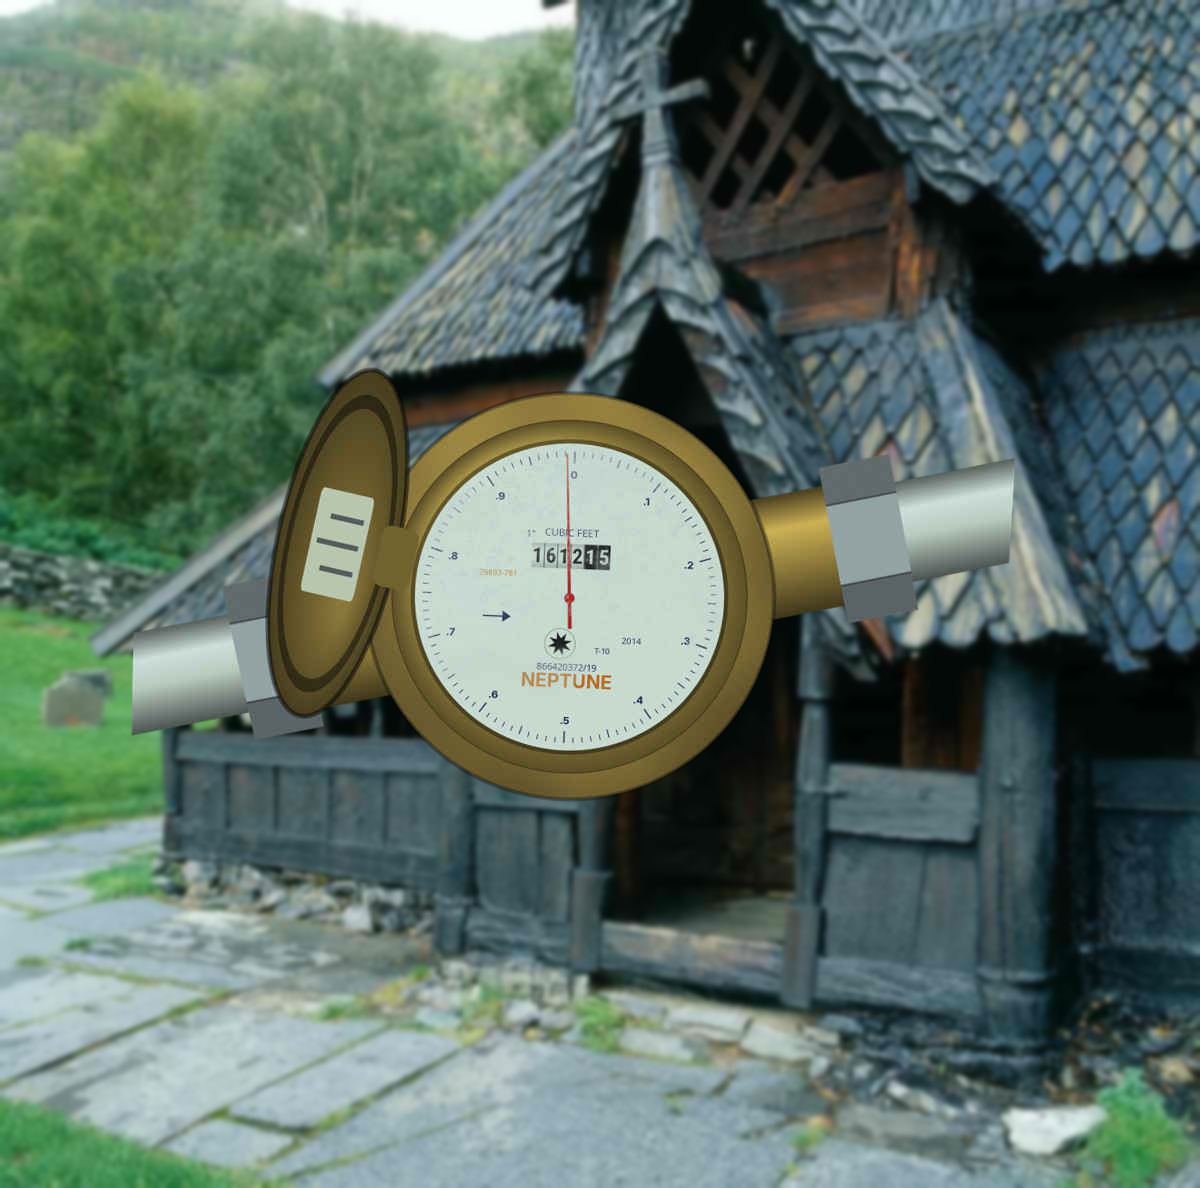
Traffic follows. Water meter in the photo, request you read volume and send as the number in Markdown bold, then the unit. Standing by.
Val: **161214.99** ft³
